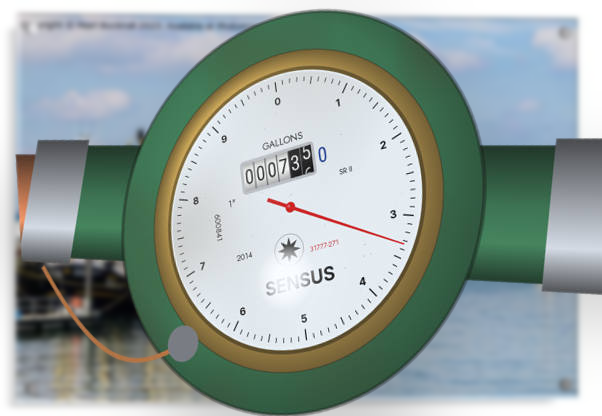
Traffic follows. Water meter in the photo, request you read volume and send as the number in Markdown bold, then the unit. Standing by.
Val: **7353.3** gal
